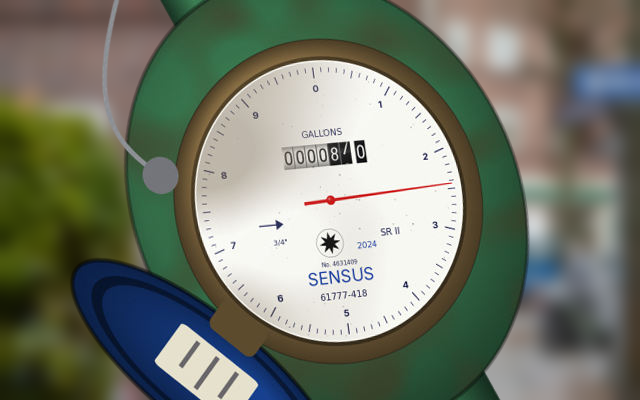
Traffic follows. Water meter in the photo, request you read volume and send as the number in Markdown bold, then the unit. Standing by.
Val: **872.4** gal
